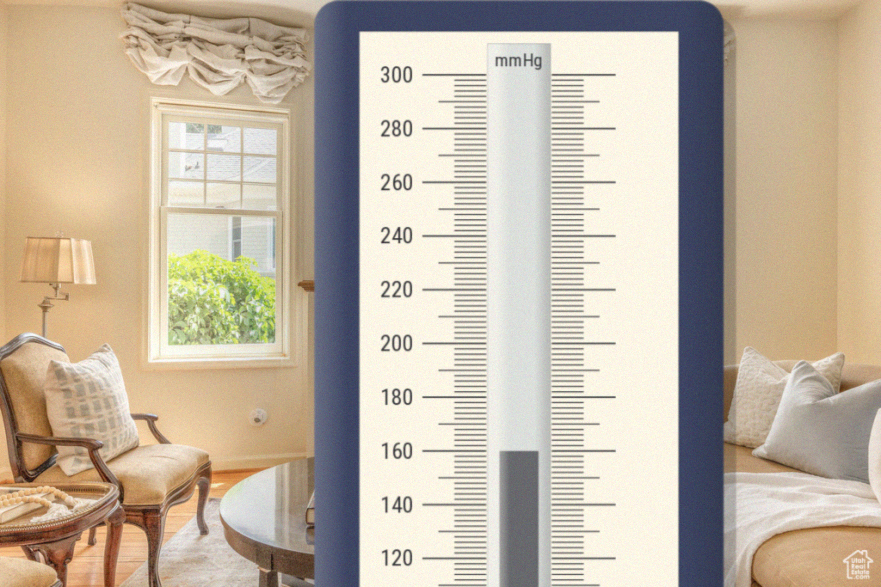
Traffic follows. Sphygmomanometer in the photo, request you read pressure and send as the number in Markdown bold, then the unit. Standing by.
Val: **160** mmHg
